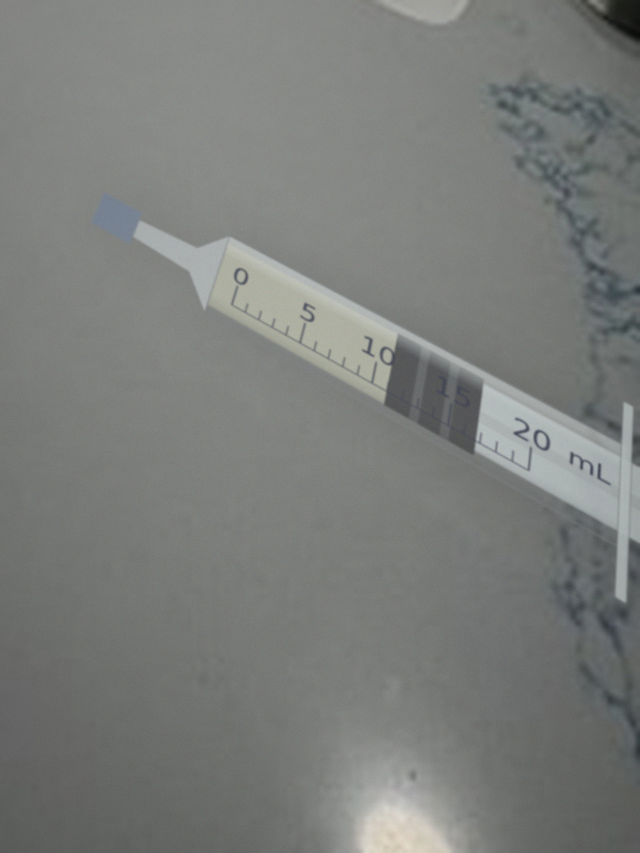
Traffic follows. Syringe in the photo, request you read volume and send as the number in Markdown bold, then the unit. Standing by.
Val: **11** mL
